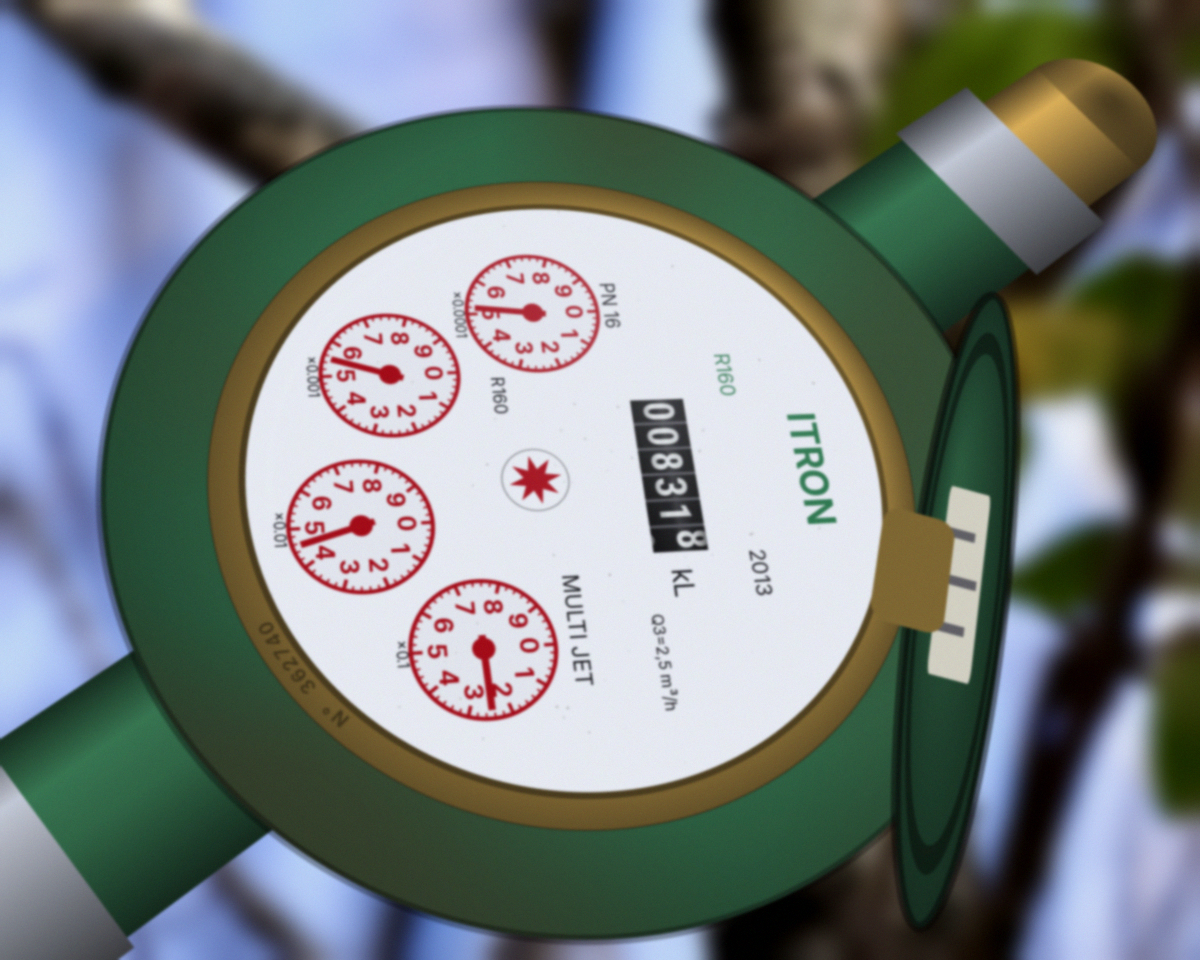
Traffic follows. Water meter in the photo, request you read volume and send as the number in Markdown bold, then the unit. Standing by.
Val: **8318.2455** kL
